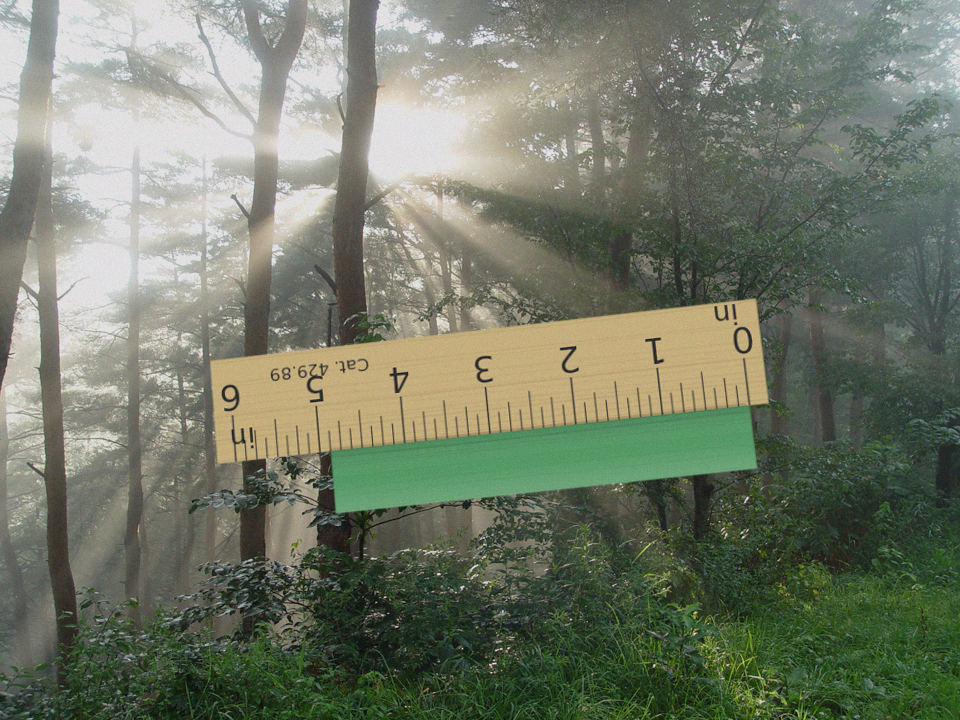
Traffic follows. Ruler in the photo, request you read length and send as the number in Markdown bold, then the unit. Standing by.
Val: **4.875** in
